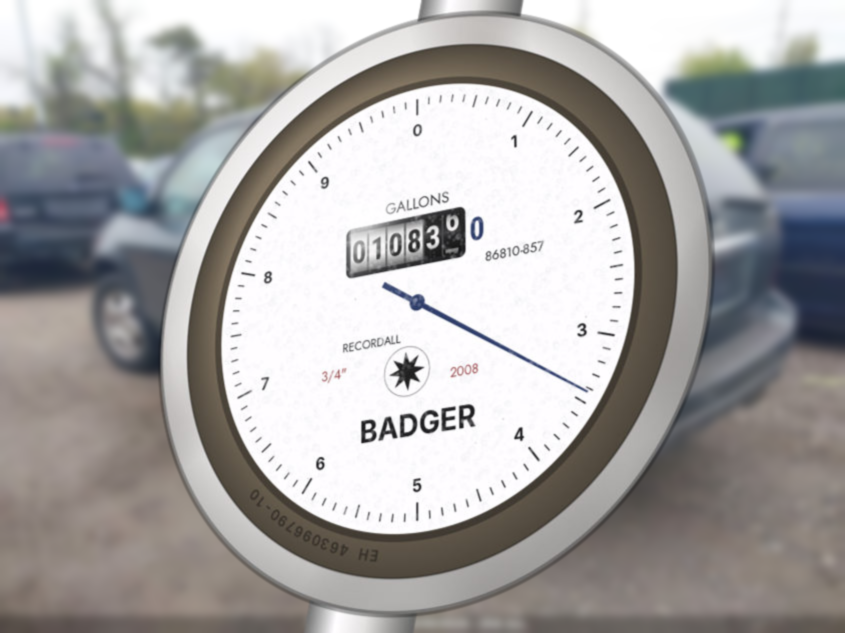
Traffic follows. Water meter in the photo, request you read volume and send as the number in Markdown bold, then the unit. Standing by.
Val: **108363.4** gal
